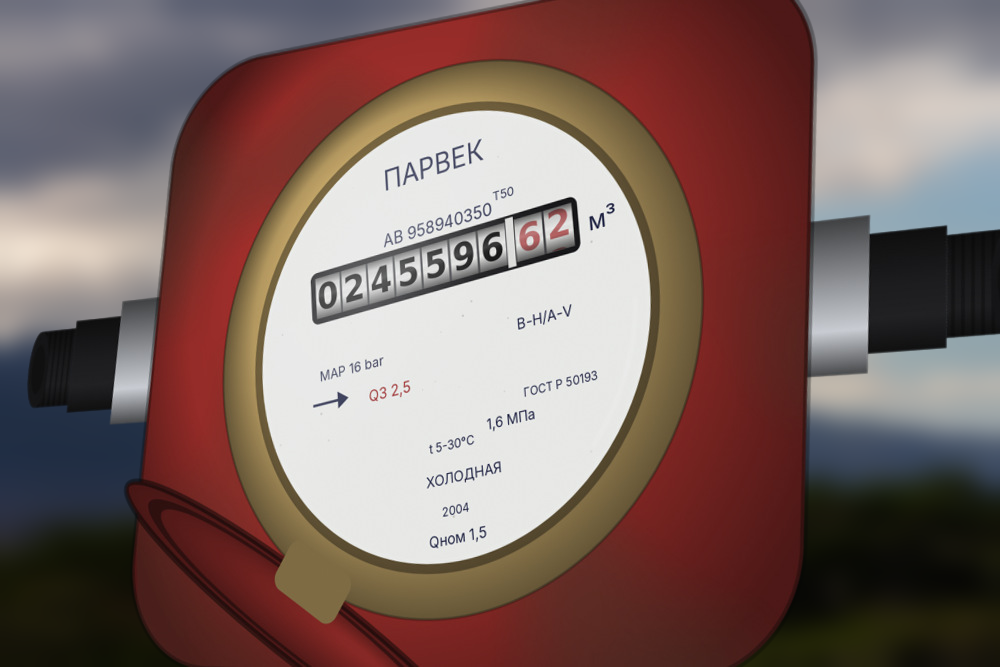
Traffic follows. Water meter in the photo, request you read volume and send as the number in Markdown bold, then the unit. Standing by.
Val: **245596.62** m³
